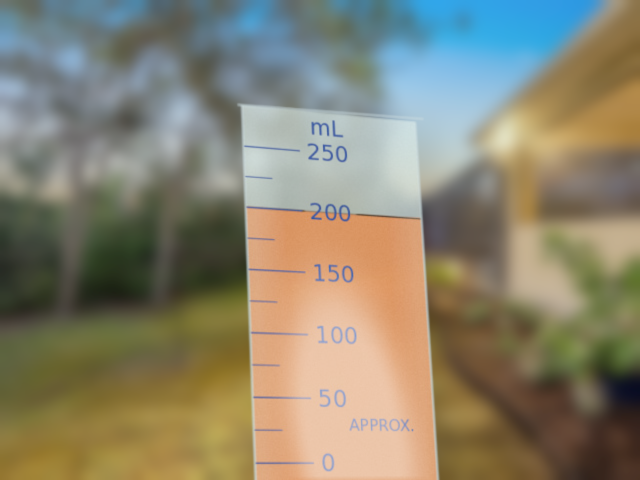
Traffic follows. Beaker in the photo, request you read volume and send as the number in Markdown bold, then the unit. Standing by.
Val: **200** mL
